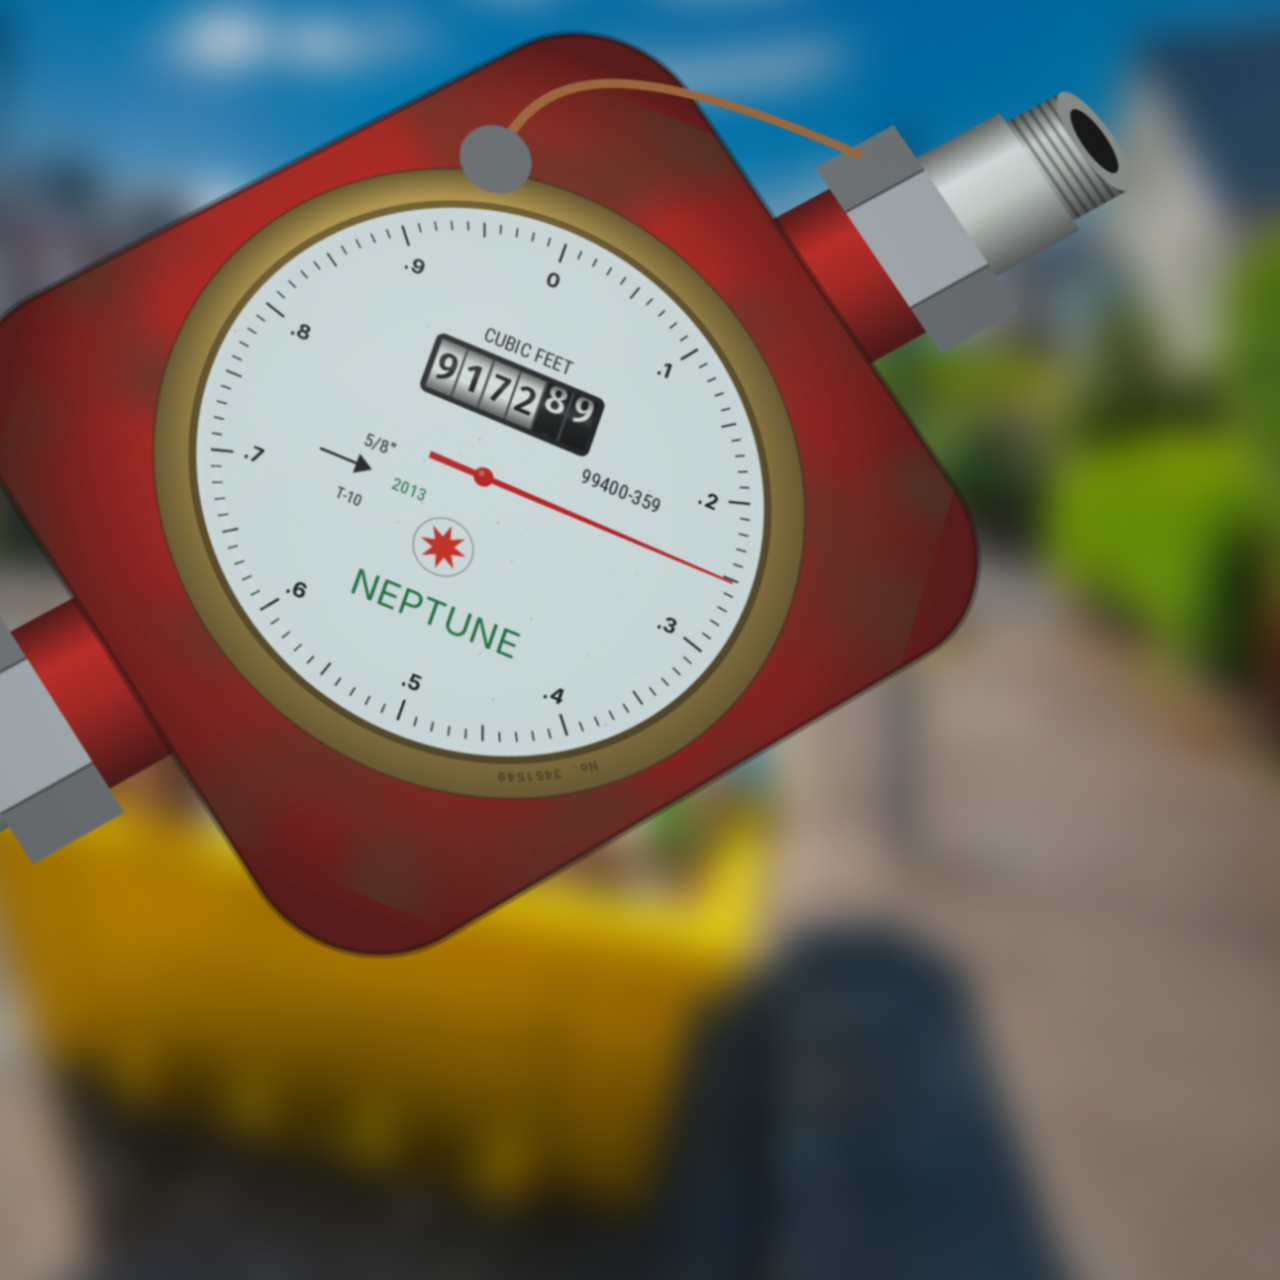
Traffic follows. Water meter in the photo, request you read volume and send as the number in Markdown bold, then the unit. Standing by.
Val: **917289.25** ft³
